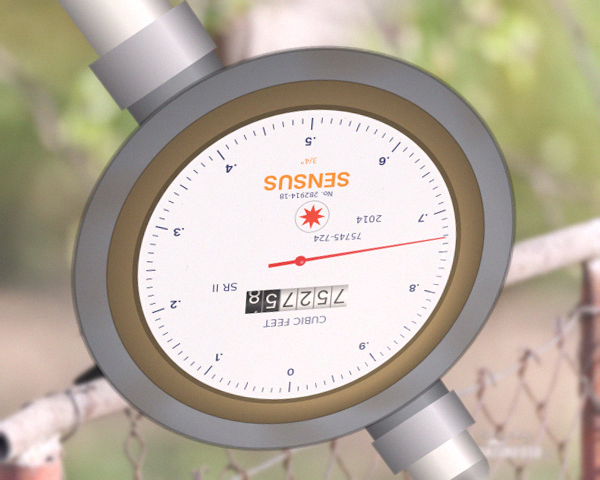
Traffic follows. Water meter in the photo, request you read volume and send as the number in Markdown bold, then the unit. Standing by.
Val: **752757.73** ft³
